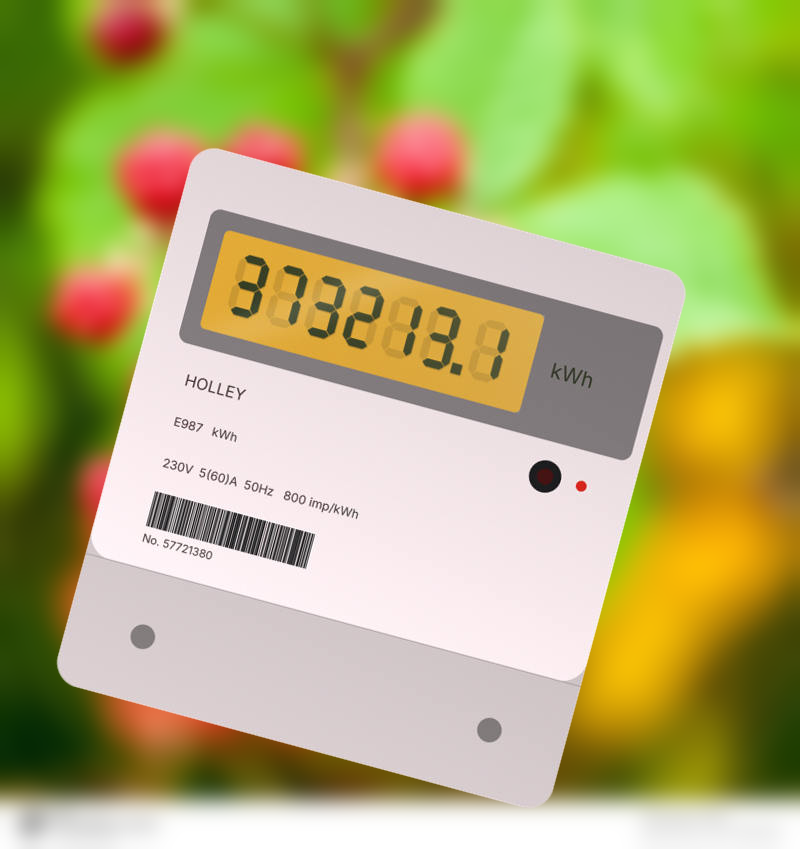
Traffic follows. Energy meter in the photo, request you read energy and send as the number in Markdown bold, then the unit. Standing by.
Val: **373213.1** kWh
